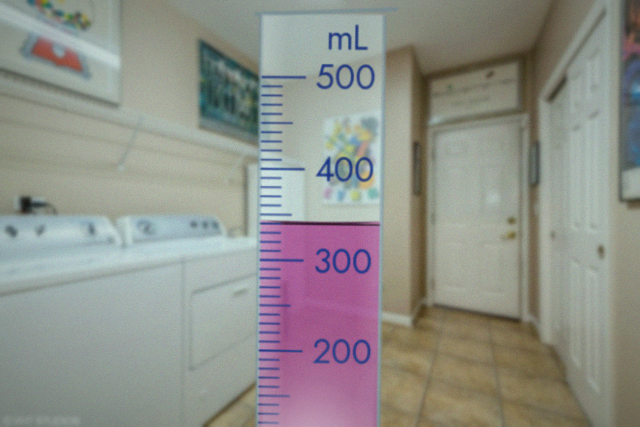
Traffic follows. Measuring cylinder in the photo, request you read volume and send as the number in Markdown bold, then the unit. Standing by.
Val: **340** mL
